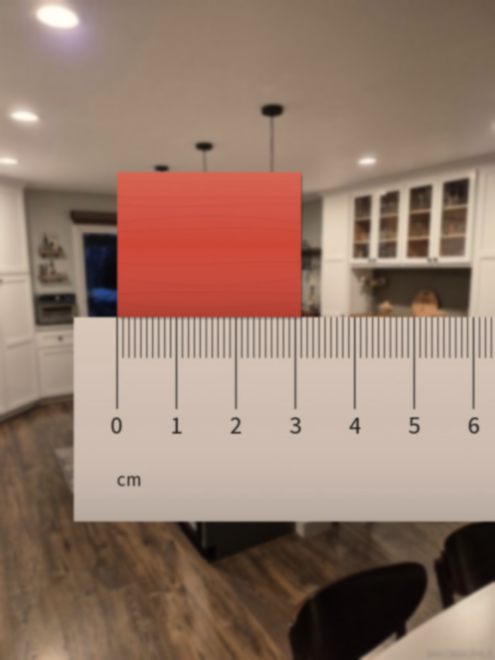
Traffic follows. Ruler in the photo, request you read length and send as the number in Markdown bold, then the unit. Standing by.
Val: **3.1** cm
